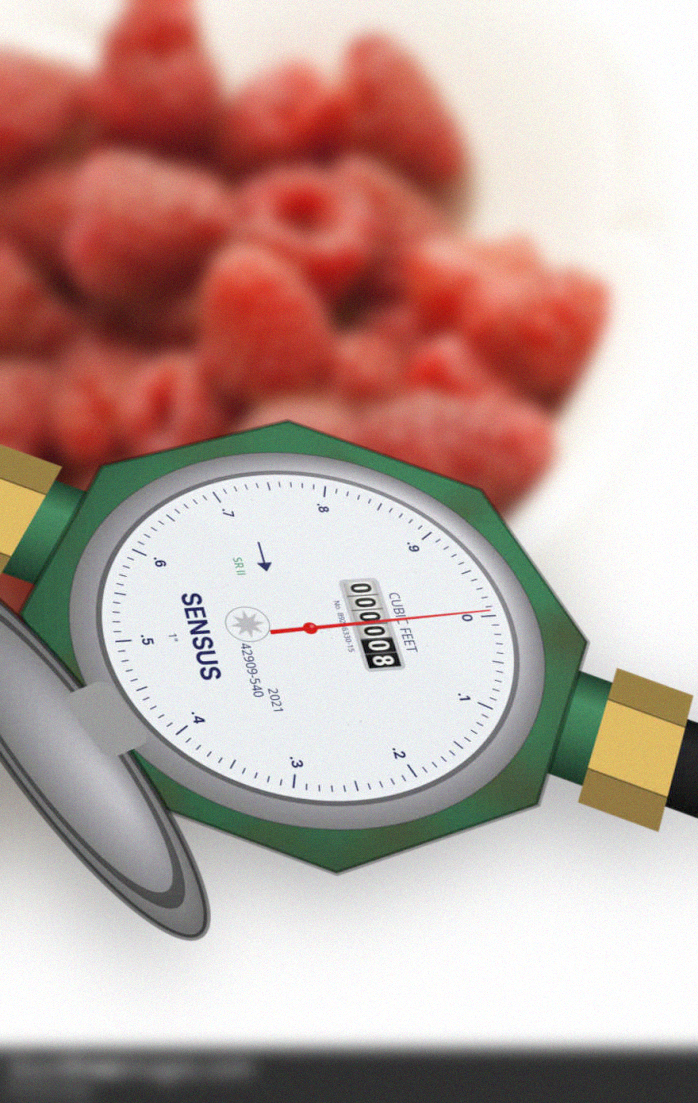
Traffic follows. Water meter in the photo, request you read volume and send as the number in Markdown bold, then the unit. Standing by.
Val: **7.99** ft³
